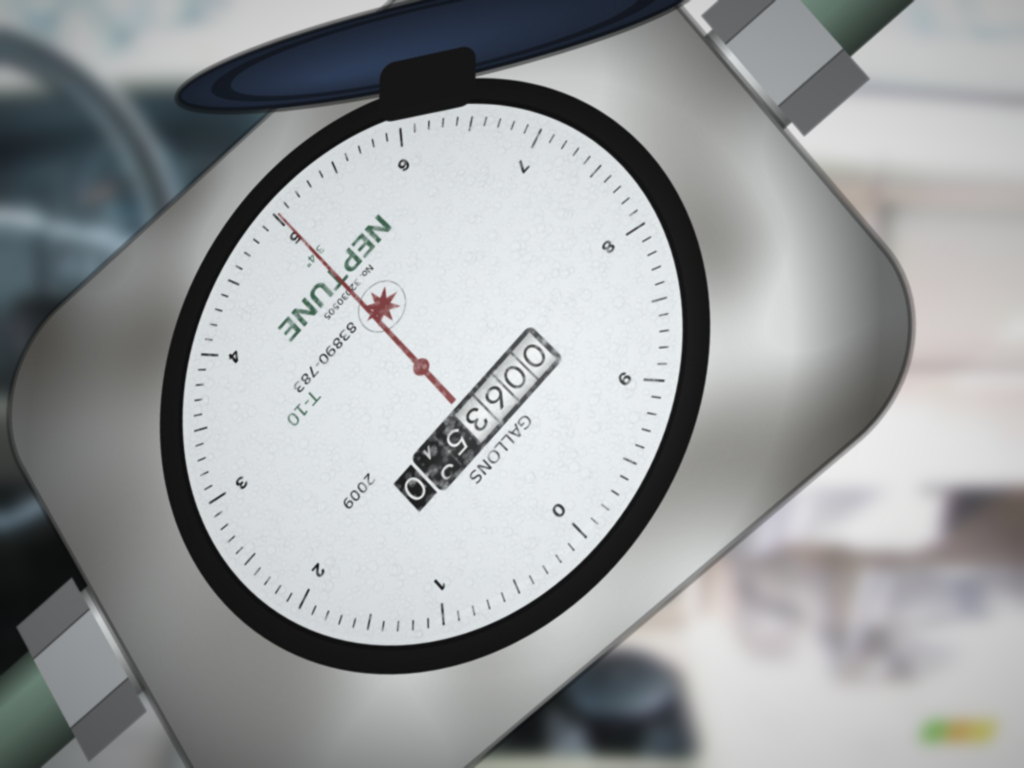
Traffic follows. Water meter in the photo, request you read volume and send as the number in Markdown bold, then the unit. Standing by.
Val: **63535.0** gal
